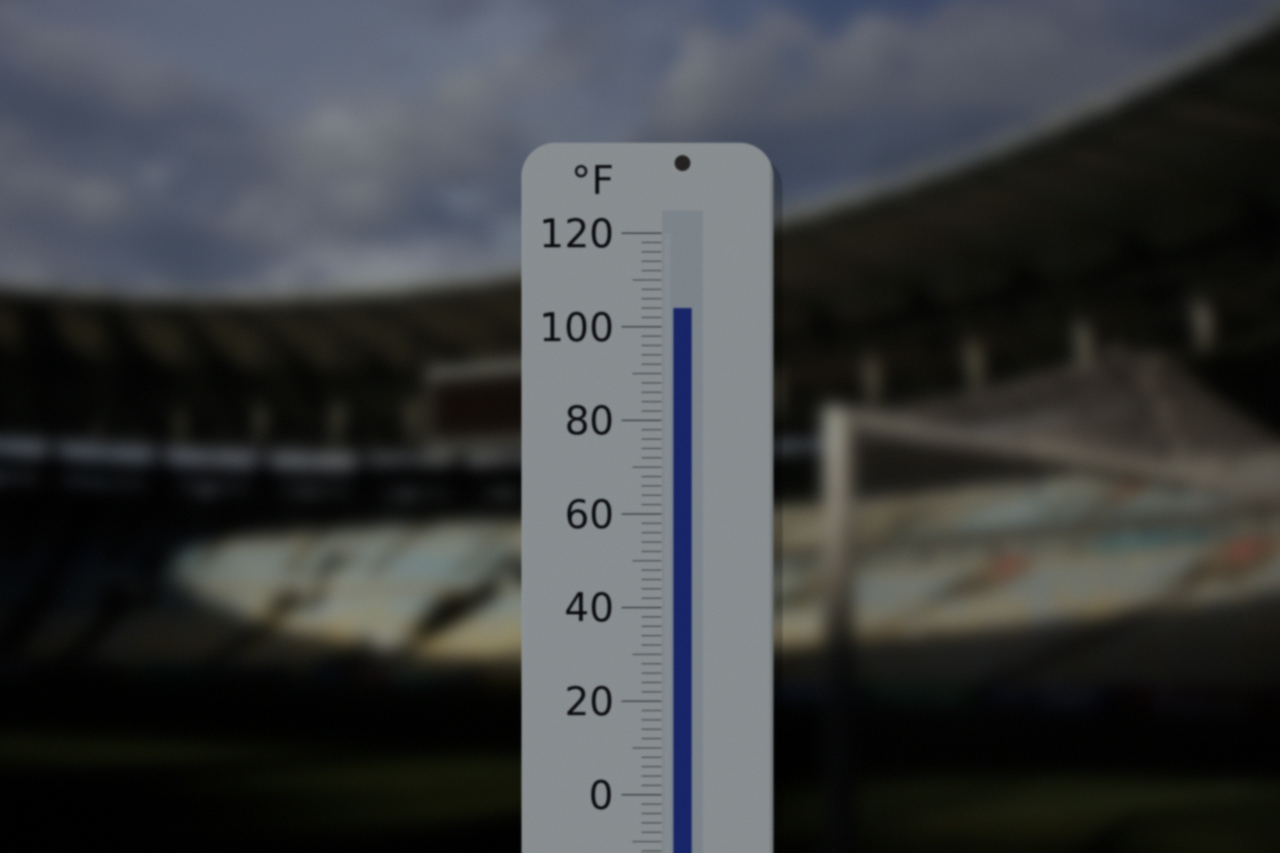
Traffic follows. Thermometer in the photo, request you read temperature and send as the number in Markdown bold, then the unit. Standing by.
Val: **104** °F
